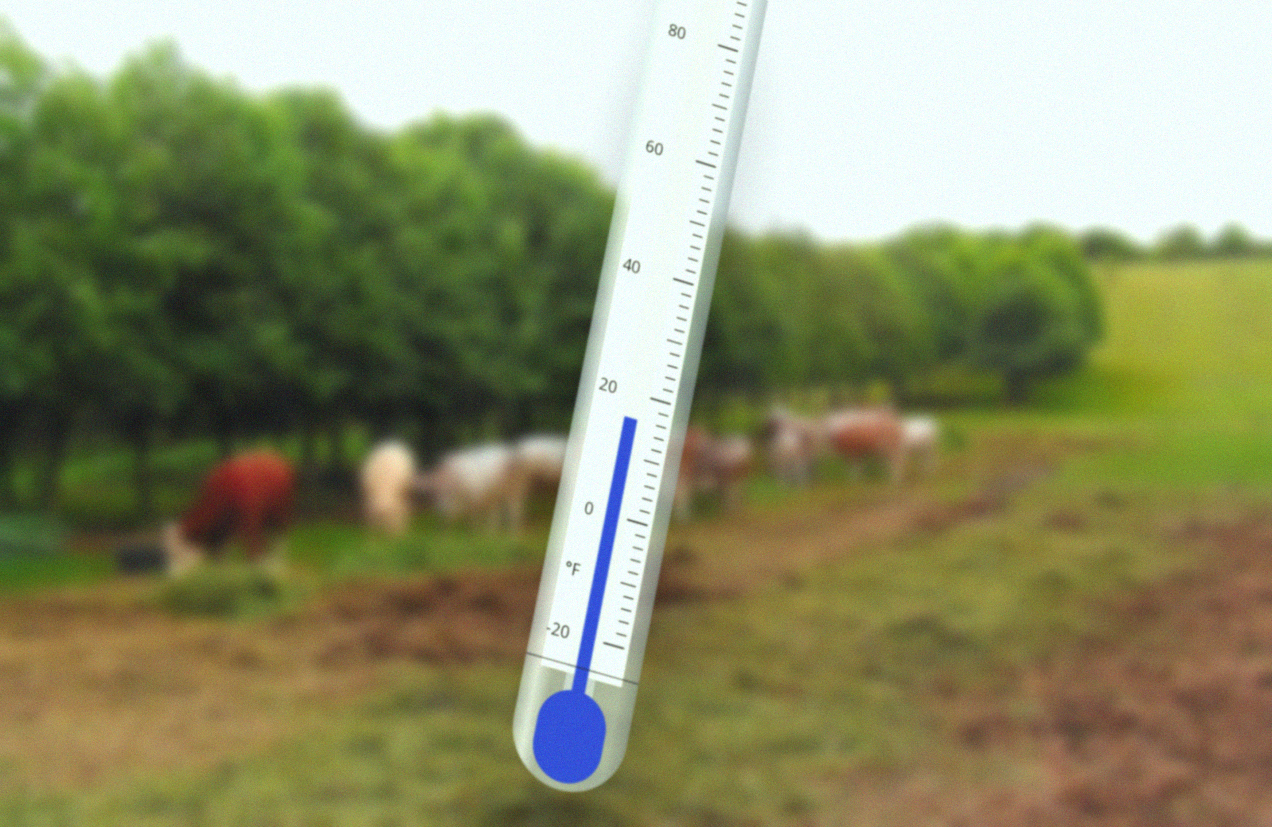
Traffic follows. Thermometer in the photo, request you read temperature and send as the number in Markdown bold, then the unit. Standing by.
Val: **16** °F
